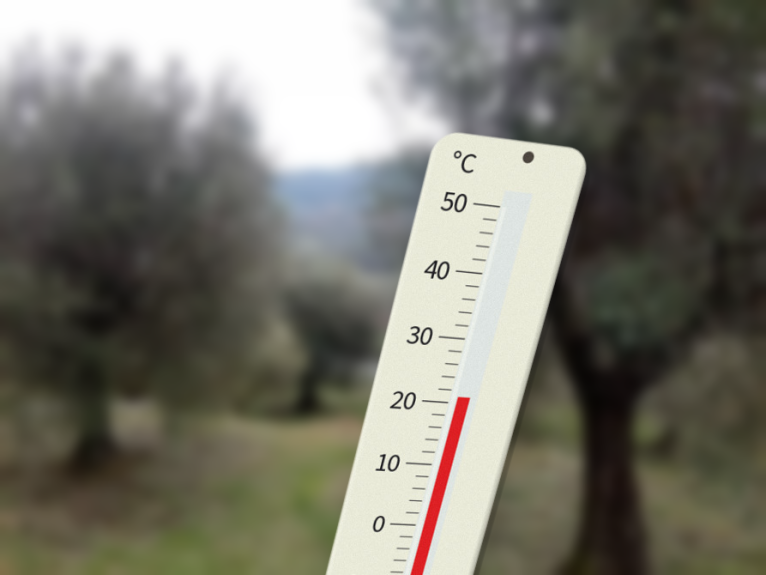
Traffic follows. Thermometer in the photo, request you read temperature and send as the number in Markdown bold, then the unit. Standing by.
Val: **21** °C
